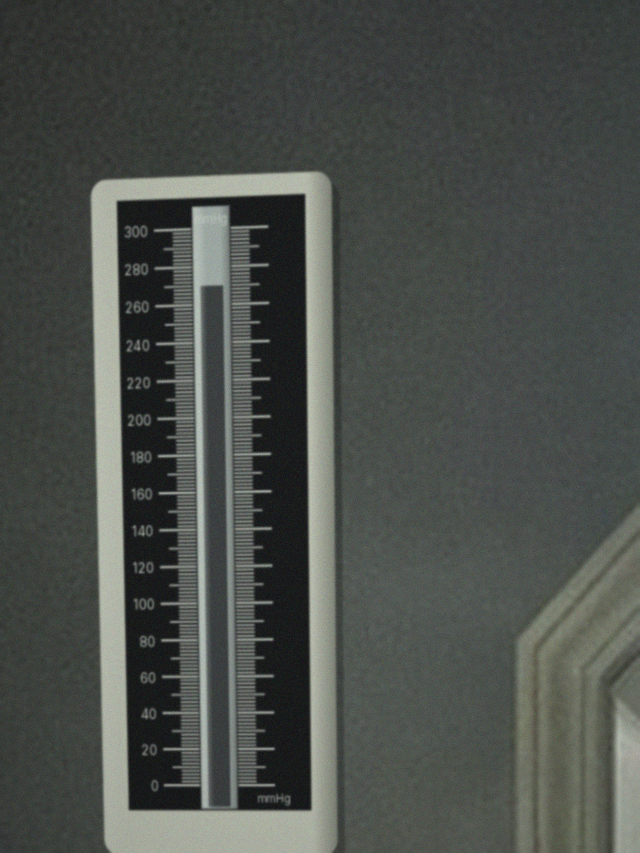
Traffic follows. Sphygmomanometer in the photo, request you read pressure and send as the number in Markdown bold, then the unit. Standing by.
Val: **270** mmHg
